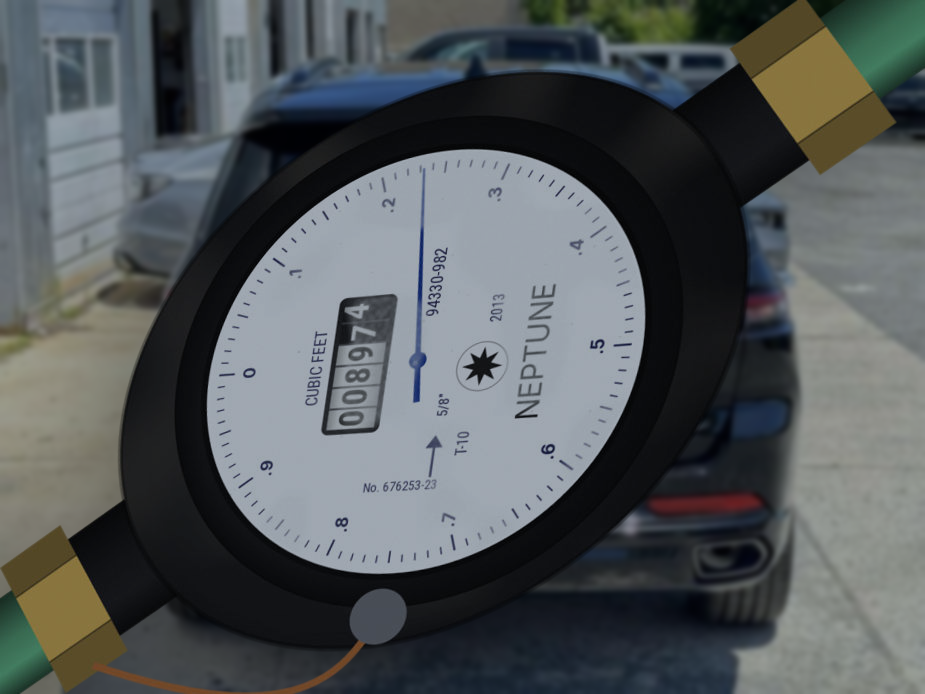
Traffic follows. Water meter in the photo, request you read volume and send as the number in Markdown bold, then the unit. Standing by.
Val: **8974.23** ft³
